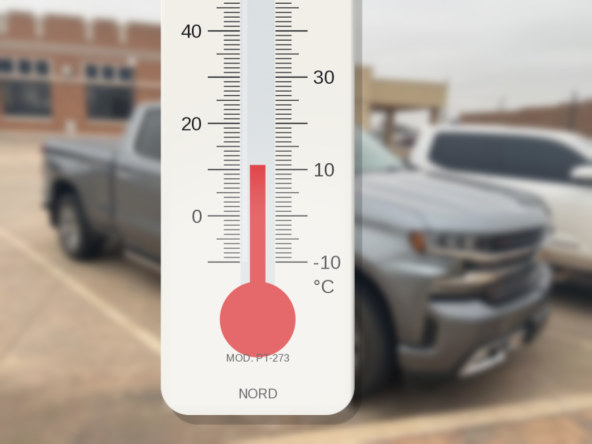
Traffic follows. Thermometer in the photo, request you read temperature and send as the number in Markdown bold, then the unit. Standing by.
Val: **11** °C
